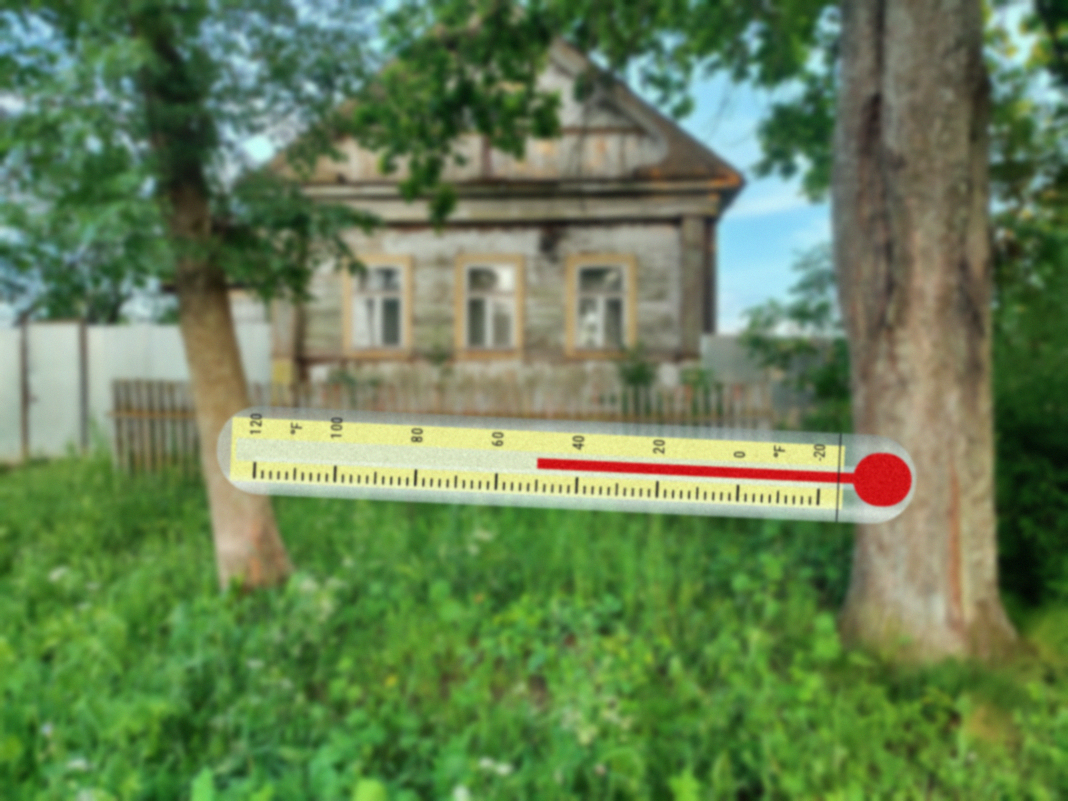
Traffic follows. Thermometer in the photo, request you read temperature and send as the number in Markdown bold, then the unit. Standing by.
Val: **50** °F
